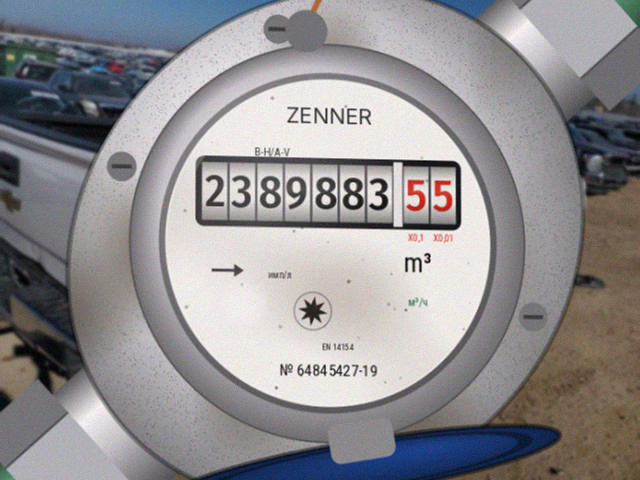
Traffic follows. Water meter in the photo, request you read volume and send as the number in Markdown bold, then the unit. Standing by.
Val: **2389883.55** m³
